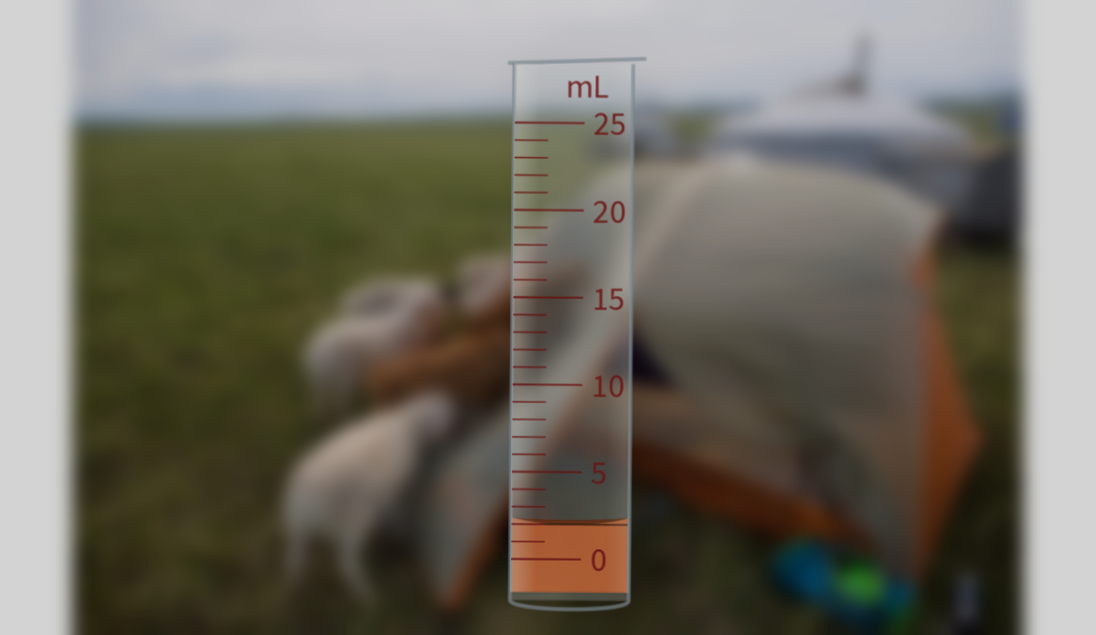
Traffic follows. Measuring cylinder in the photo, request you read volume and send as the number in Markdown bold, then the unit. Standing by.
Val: **2** mL
